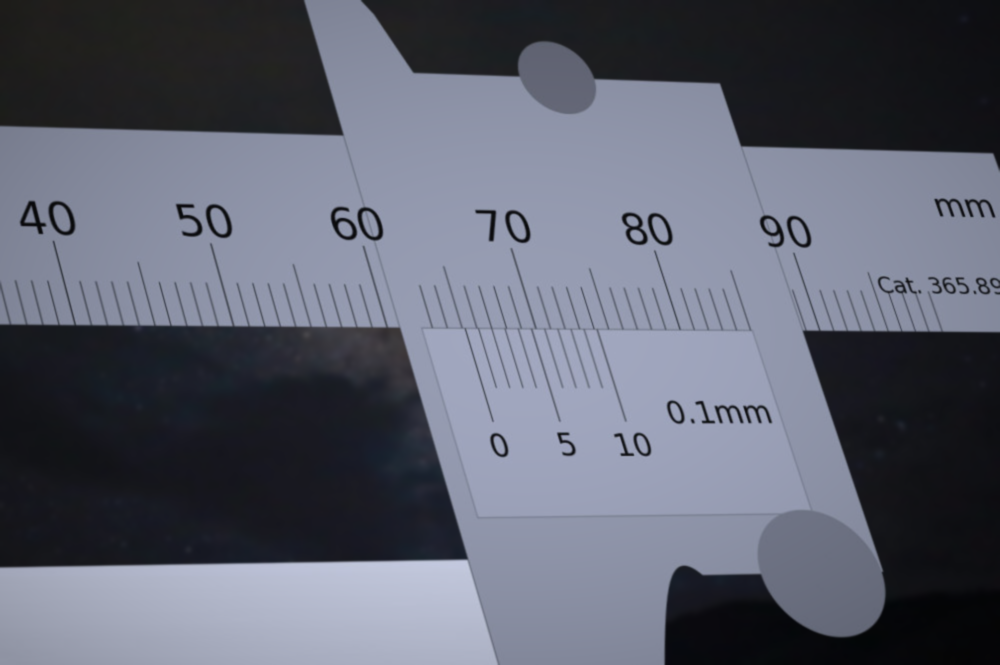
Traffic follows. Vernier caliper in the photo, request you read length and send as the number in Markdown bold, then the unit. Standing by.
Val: **65.2** mm
